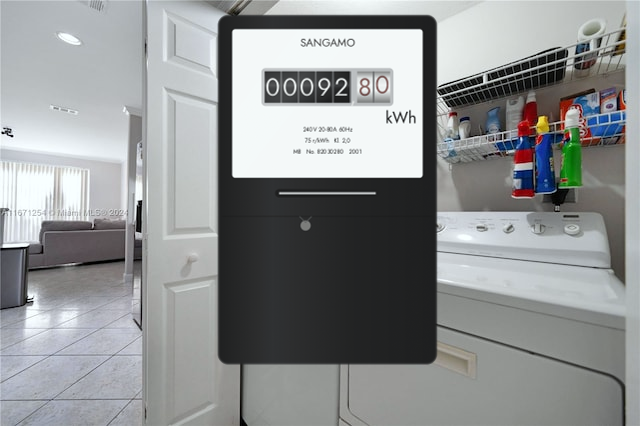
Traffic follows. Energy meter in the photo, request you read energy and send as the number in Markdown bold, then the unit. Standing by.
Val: **92.80** kWh
